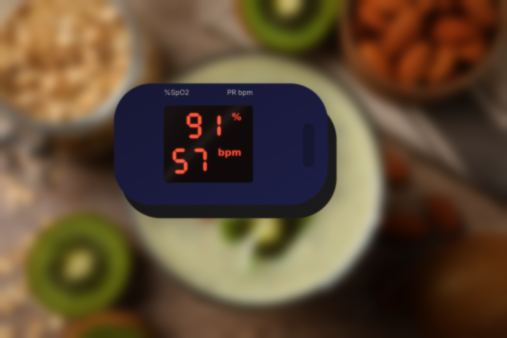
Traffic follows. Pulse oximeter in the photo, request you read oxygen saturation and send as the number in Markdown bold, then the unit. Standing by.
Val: **91** %
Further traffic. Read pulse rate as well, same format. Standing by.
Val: **57** bpm
